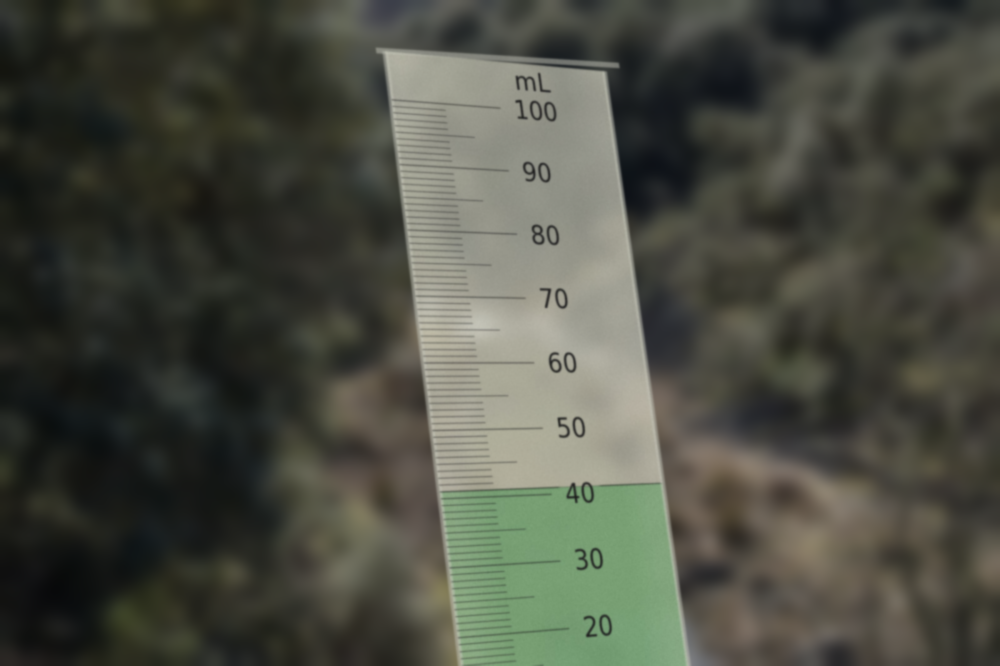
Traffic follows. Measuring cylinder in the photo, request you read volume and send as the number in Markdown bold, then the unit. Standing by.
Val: **41** mL
